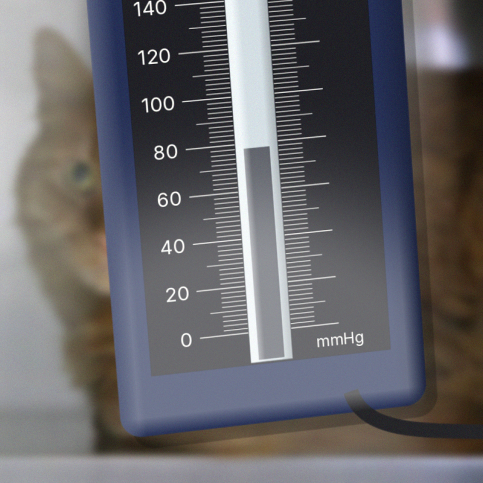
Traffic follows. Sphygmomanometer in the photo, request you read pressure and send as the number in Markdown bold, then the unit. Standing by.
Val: **78** mmHg
